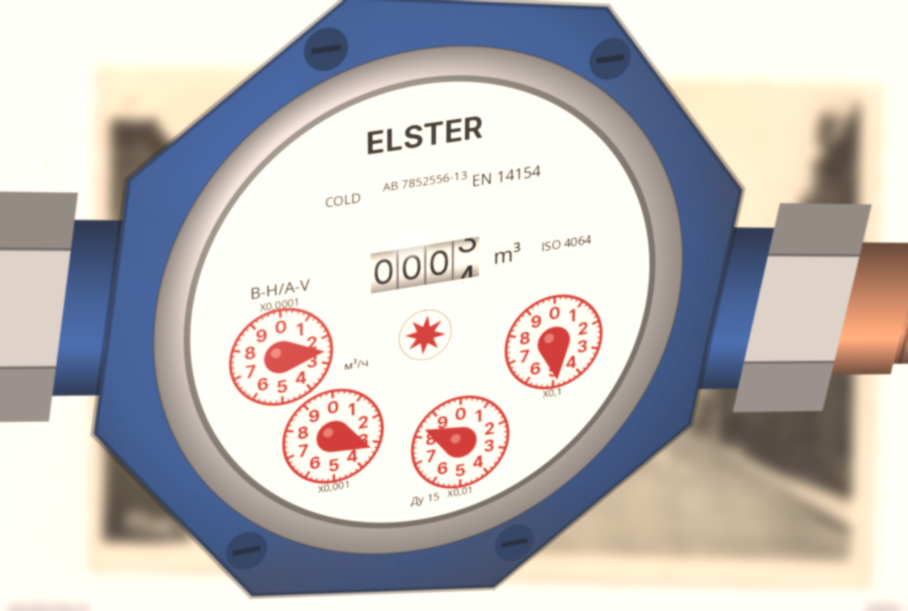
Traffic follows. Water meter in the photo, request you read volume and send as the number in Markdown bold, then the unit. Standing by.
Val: **3.4832** m³
